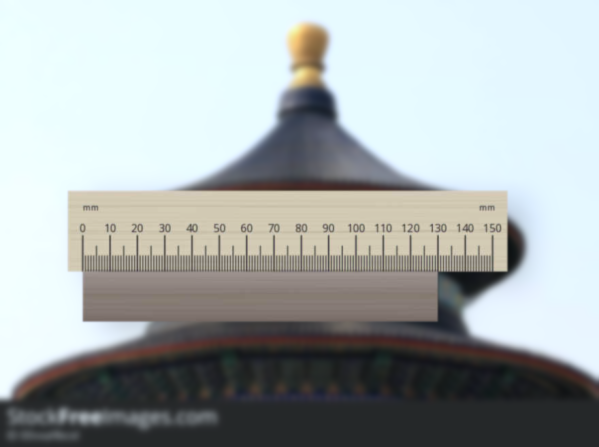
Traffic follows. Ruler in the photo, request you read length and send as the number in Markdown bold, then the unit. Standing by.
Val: **130** mm
